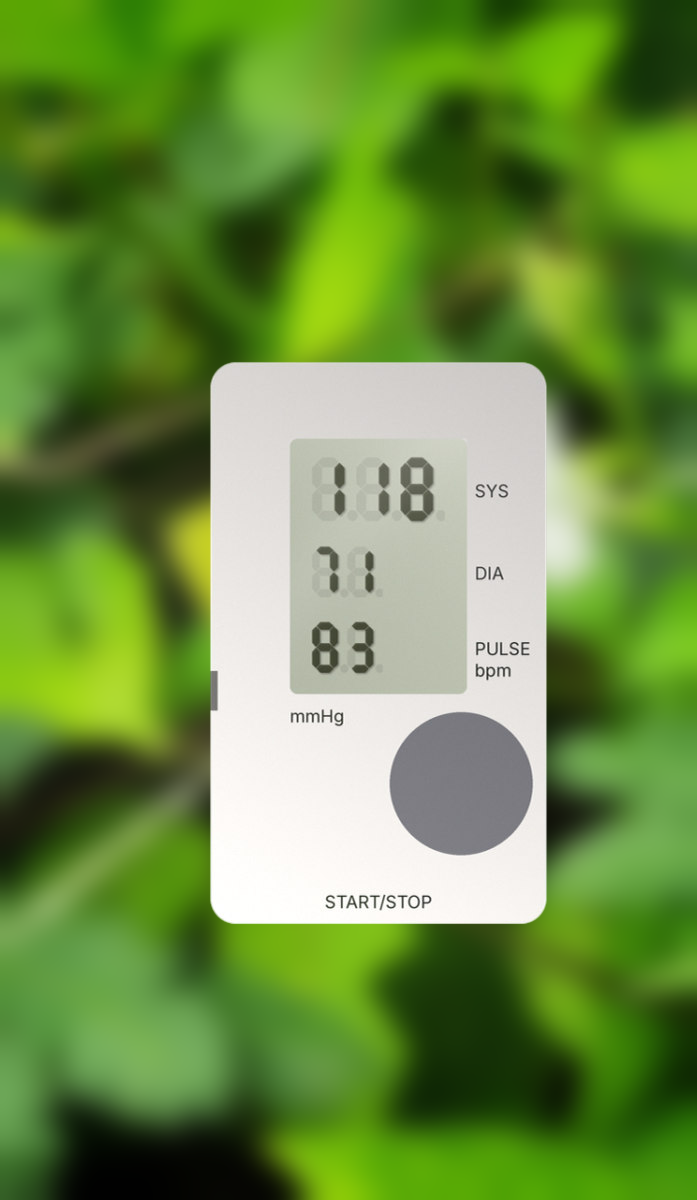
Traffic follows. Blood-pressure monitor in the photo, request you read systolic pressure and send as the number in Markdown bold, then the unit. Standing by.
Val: **118** mmHg
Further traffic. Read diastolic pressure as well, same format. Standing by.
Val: **71** mmHg
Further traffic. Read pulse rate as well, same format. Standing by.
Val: **83** bpm
